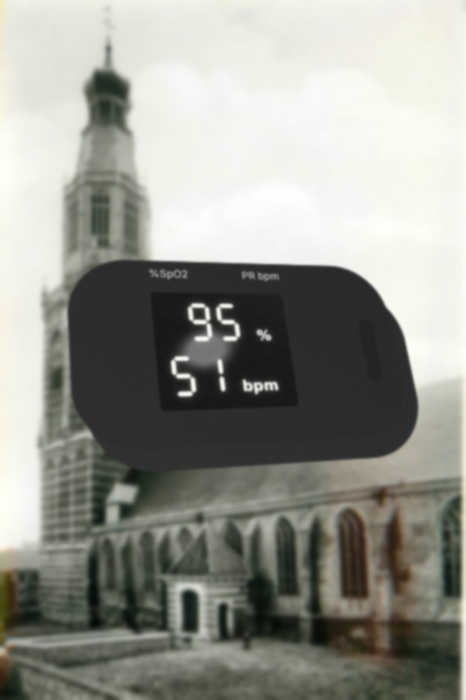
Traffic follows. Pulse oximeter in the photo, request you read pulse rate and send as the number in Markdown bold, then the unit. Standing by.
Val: **51** bpm
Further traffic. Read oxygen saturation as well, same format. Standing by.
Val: **95** %
